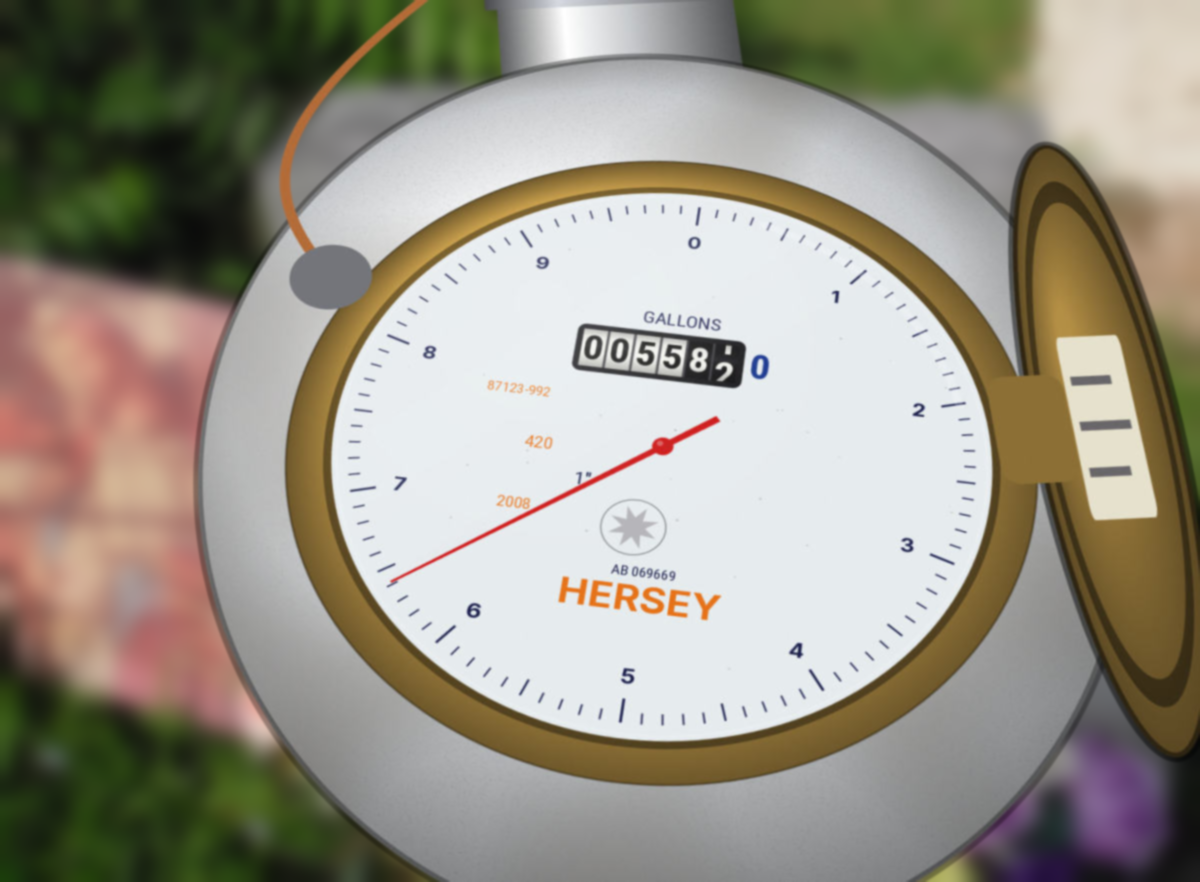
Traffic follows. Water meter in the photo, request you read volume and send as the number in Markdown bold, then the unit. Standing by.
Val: **55816.4** gal
